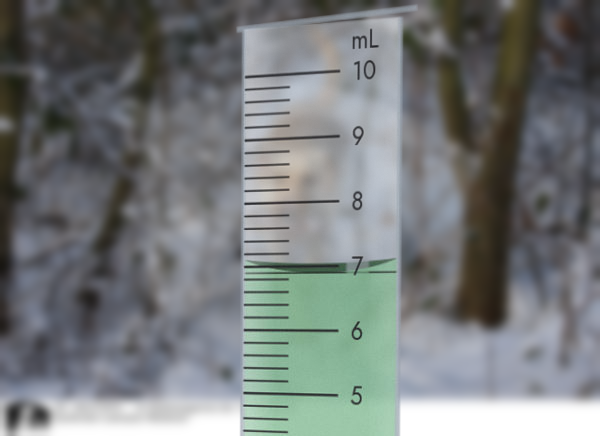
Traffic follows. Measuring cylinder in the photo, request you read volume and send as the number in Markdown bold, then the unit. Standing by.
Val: **6.9** mL
